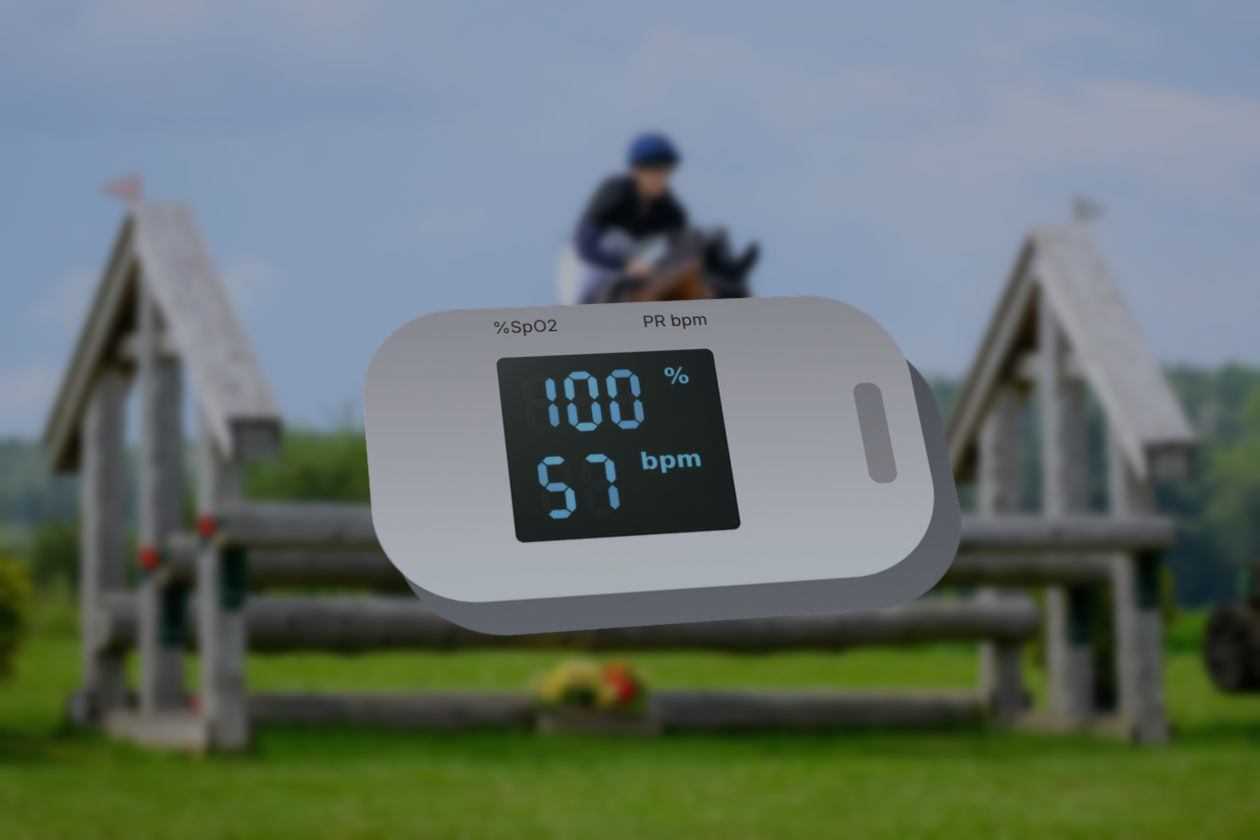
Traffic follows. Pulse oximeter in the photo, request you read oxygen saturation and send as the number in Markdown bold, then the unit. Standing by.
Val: **100** %
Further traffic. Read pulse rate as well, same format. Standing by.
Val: **57** bpm
